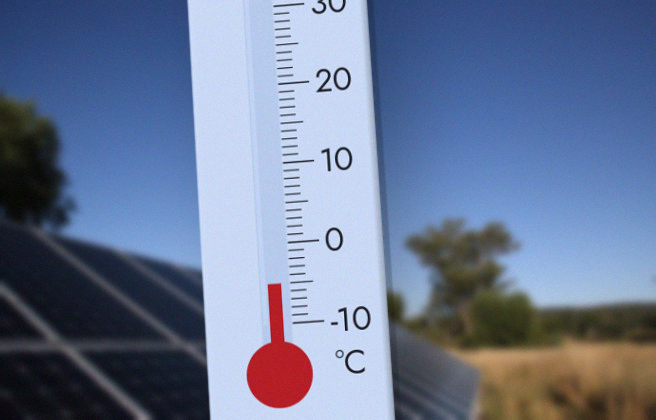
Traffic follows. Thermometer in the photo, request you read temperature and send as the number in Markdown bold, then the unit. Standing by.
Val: **-5** °C
